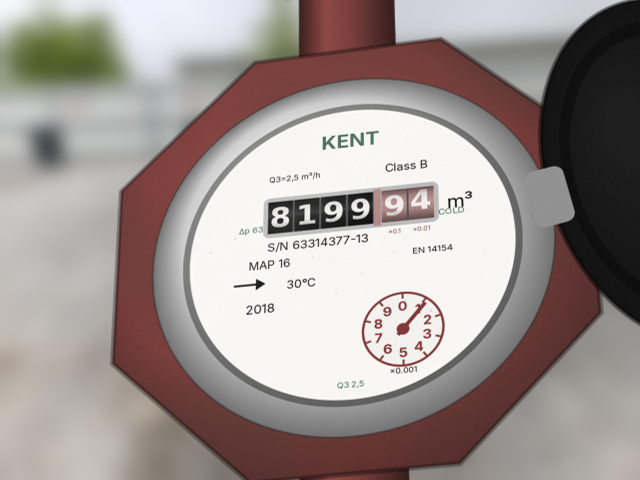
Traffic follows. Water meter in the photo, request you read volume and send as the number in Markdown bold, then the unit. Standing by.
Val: **8199.941** m³
